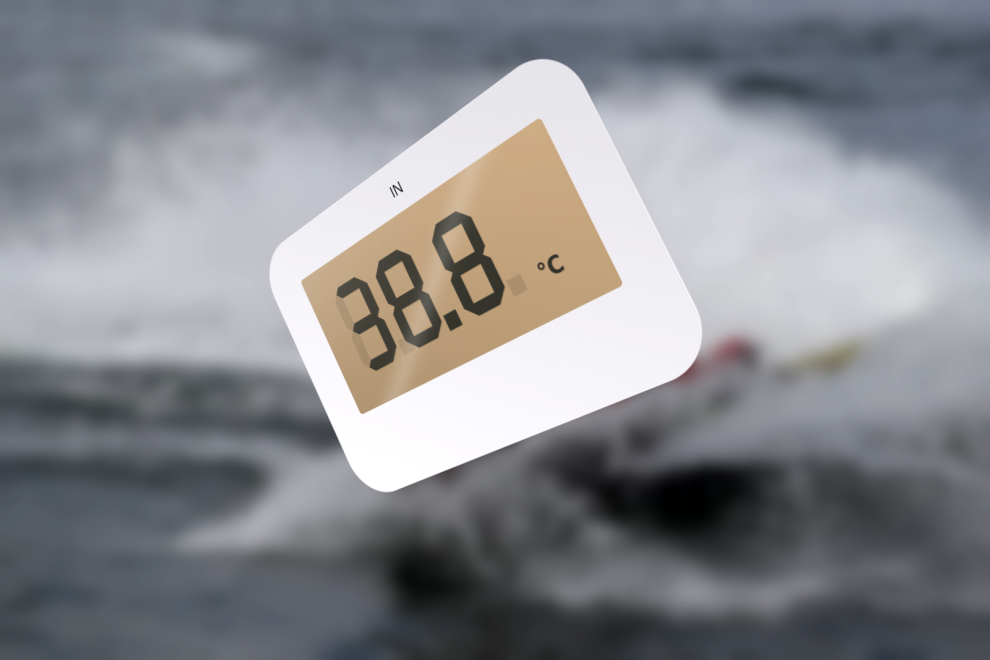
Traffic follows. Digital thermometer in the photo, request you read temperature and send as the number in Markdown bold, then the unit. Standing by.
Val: **38.8** °C
